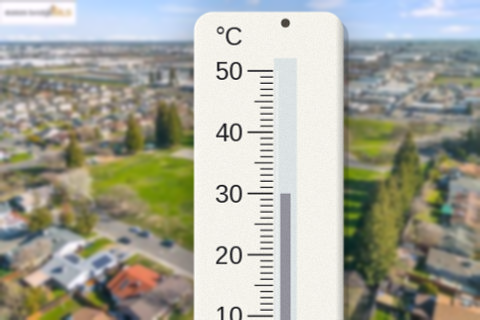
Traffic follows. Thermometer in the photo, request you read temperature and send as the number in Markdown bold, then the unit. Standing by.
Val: **30** °C
